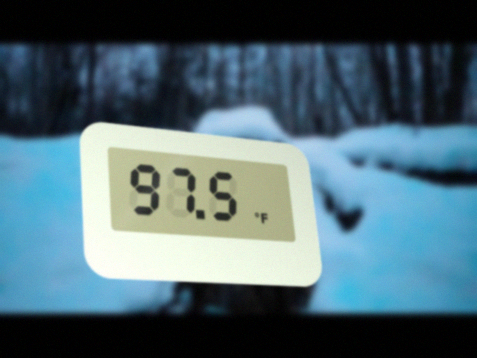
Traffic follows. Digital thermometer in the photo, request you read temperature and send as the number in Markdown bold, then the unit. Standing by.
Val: **97.5** °F
